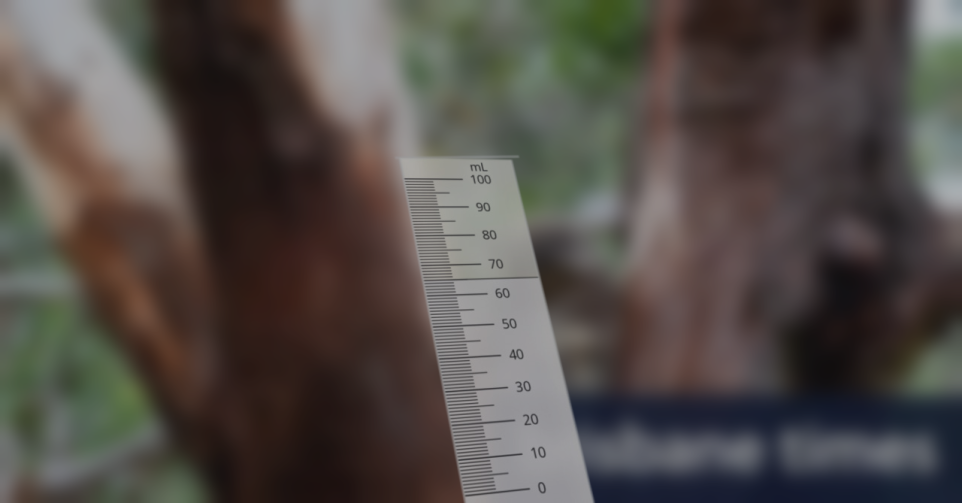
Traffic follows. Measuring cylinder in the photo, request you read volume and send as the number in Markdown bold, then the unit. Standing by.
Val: **65** mL
